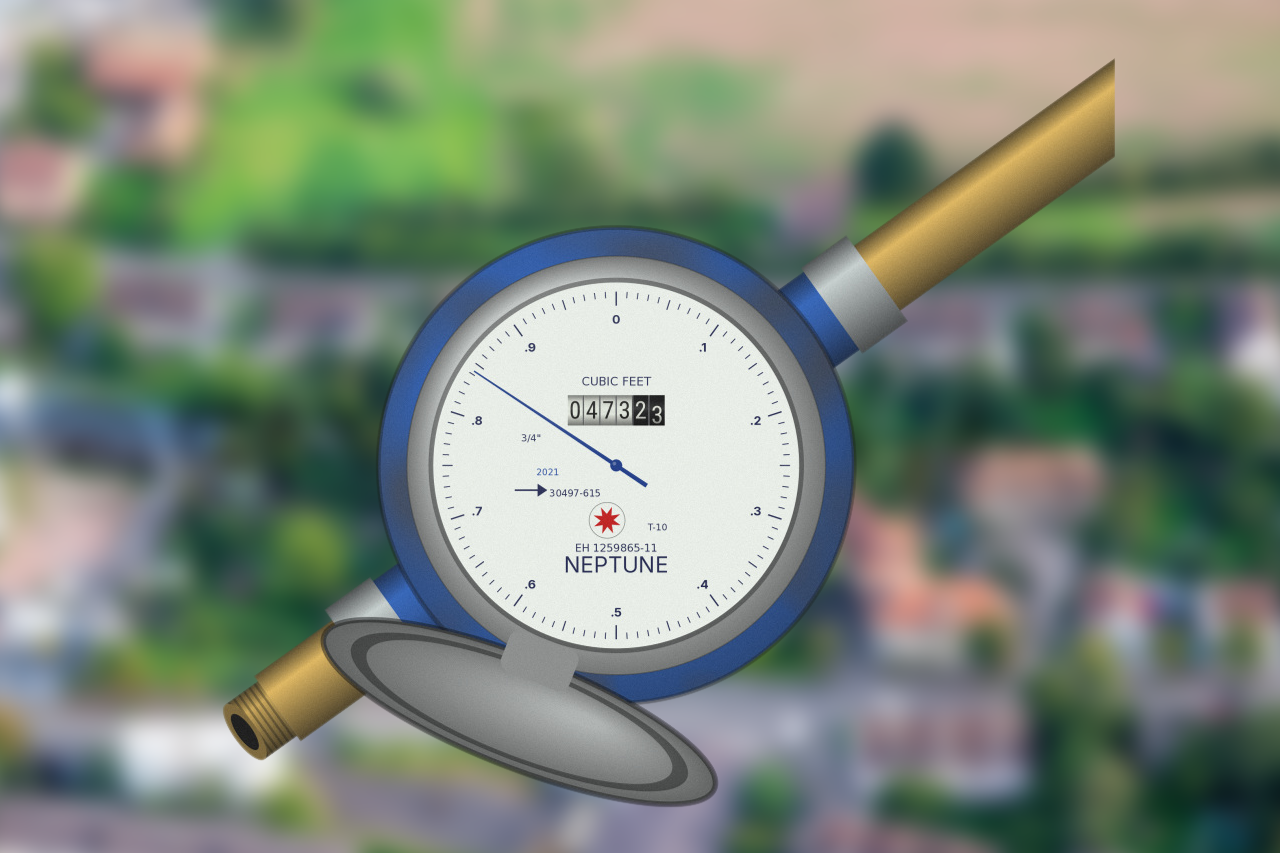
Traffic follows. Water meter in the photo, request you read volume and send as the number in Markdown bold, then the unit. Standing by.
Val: **47322.84** ft³
